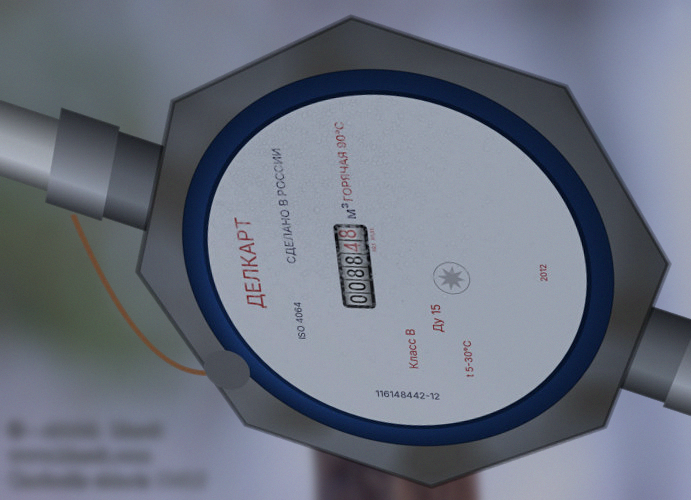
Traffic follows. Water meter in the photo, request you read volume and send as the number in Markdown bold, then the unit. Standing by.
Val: **88.48** m³
